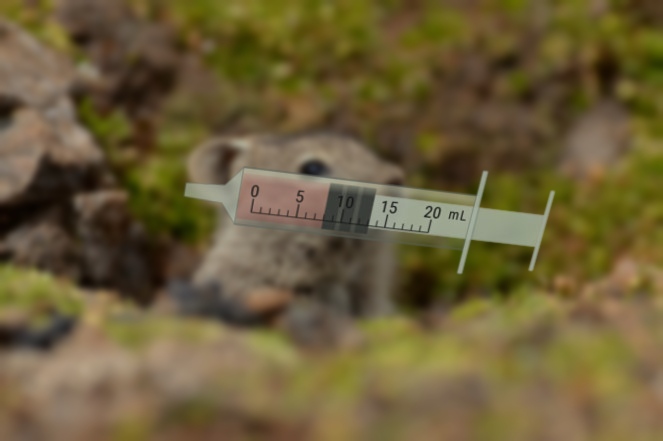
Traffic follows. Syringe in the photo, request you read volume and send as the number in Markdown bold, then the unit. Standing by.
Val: **8** mL
